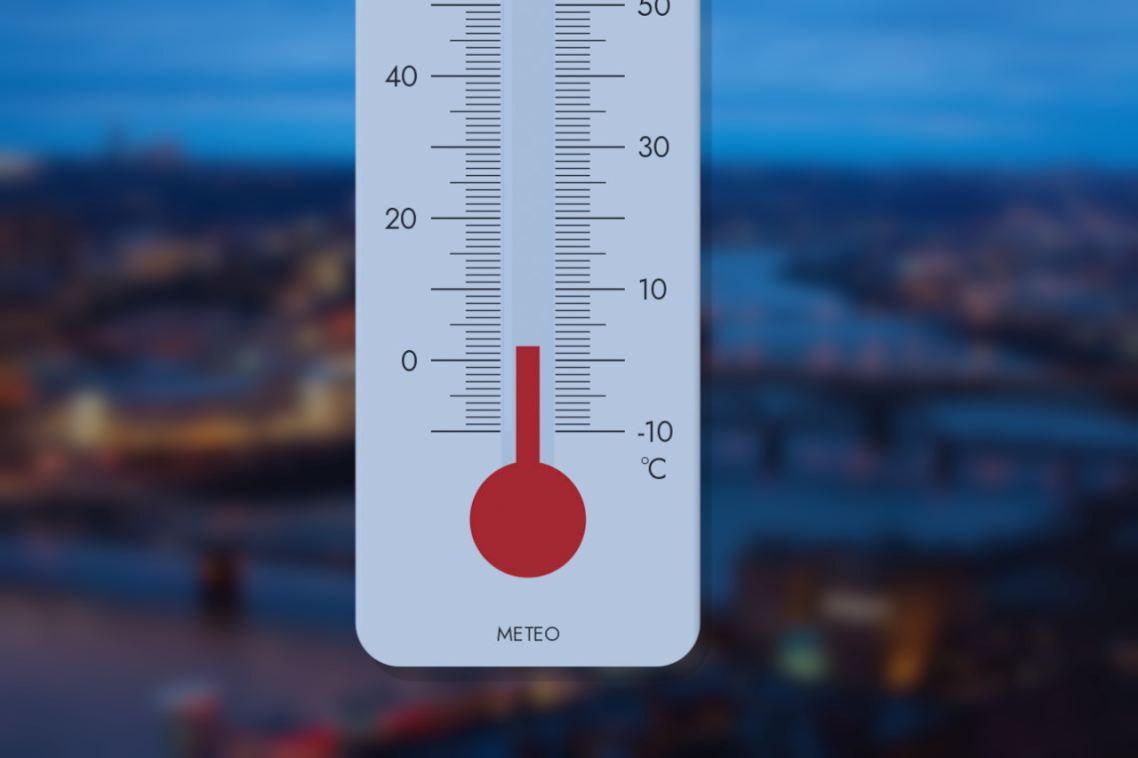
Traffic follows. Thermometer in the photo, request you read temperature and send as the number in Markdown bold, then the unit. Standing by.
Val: **2** °C
